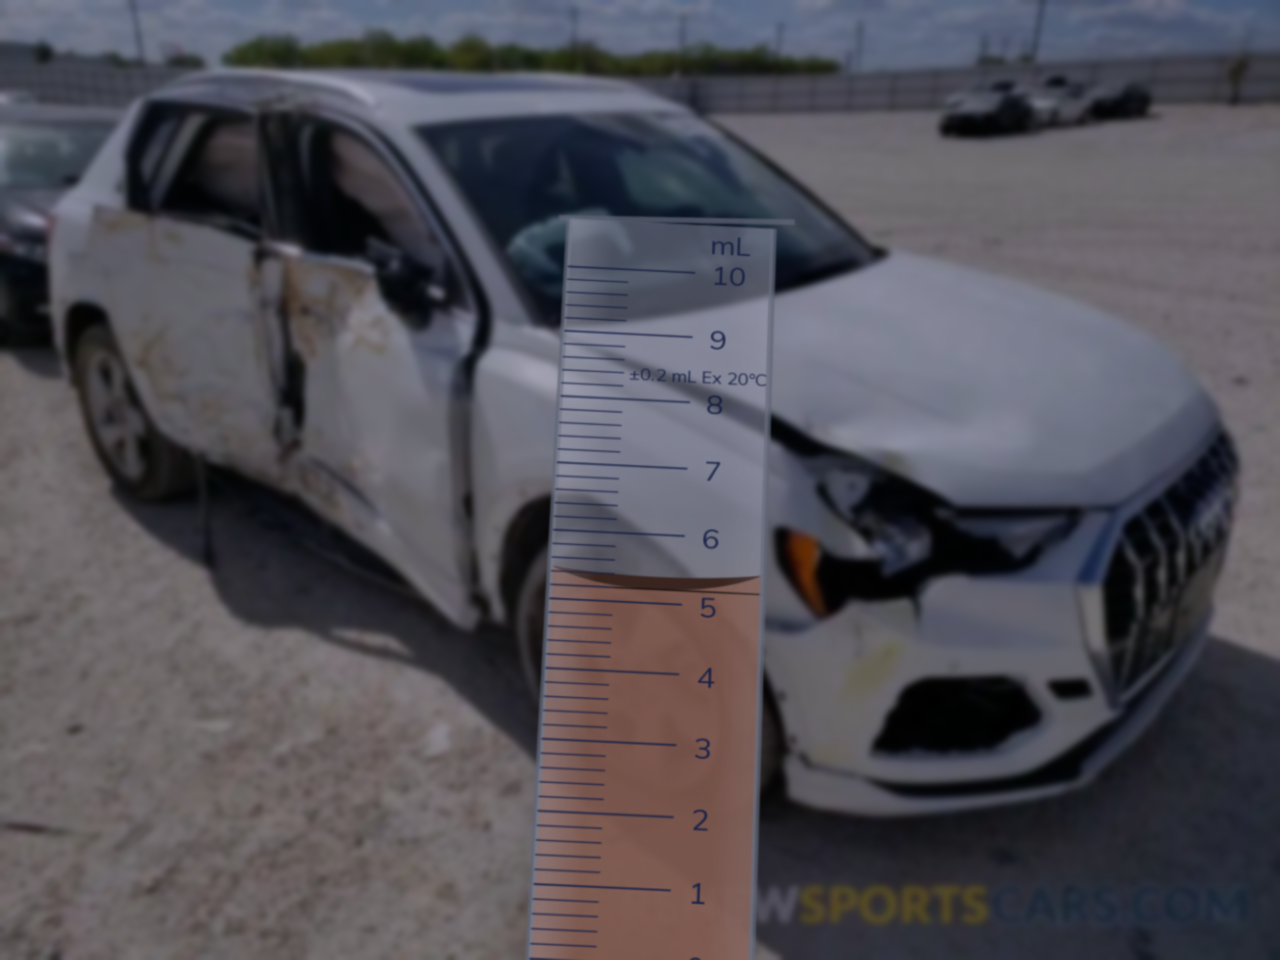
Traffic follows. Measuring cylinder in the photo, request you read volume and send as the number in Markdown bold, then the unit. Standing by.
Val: **5.2** mL
